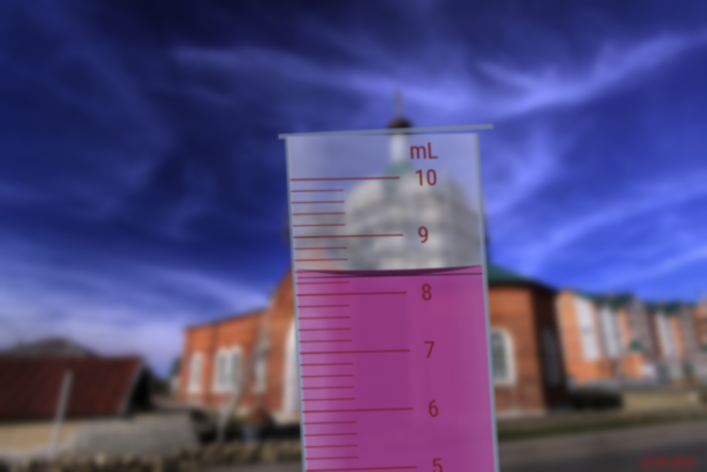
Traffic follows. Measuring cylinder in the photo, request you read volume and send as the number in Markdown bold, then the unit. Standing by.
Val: **8.3** mL
